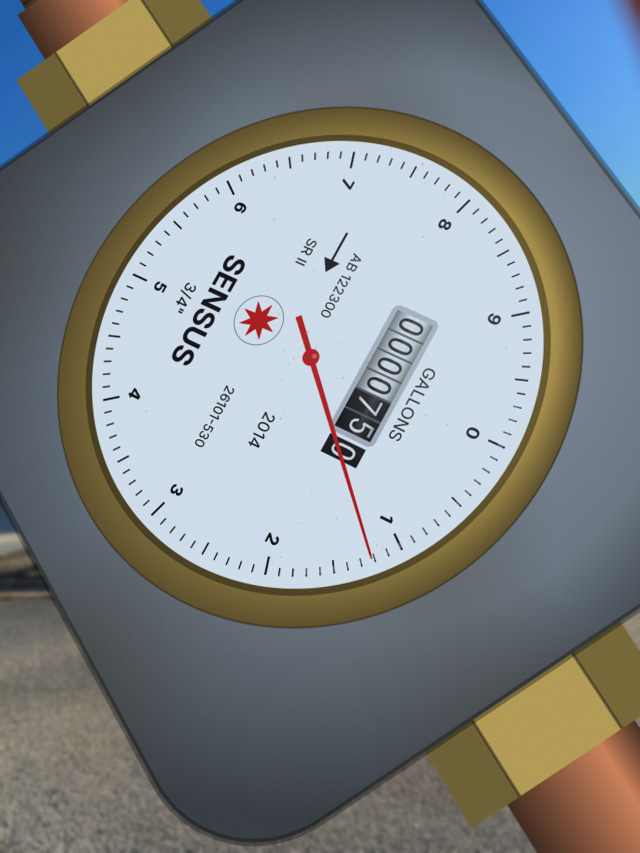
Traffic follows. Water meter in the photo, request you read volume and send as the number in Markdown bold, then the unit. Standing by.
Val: **751.2** gal
